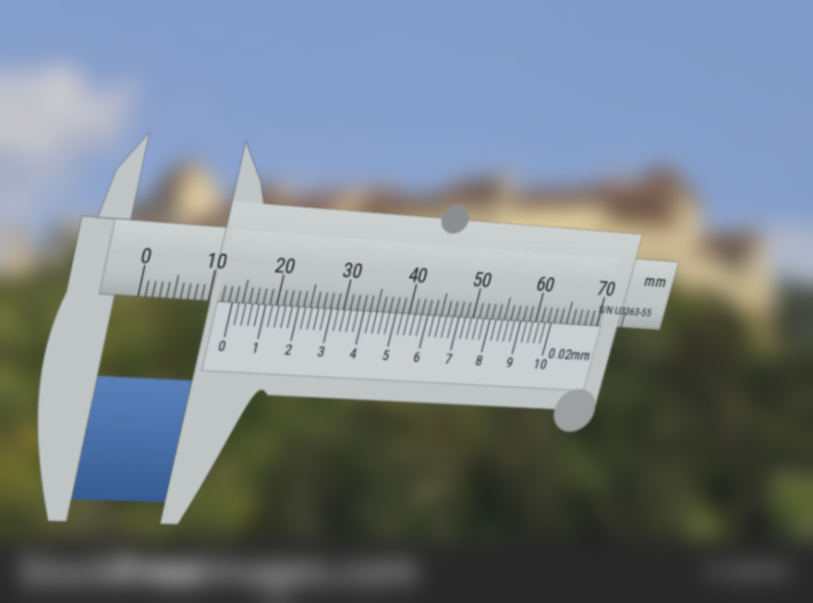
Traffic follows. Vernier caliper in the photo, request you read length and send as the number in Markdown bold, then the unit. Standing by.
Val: **13.5** mm
